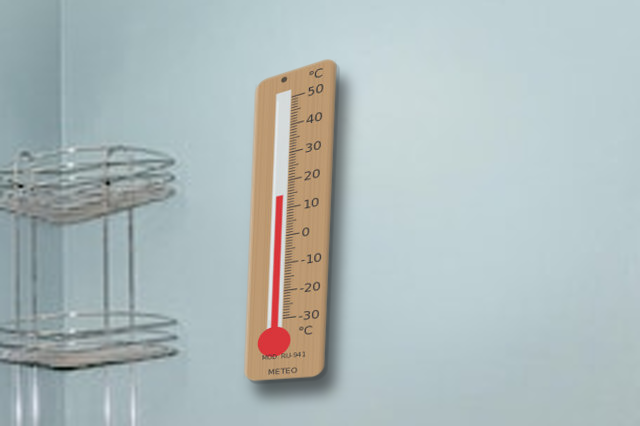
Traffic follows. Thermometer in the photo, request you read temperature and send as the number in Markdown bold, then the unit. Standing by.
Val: **15** °C
